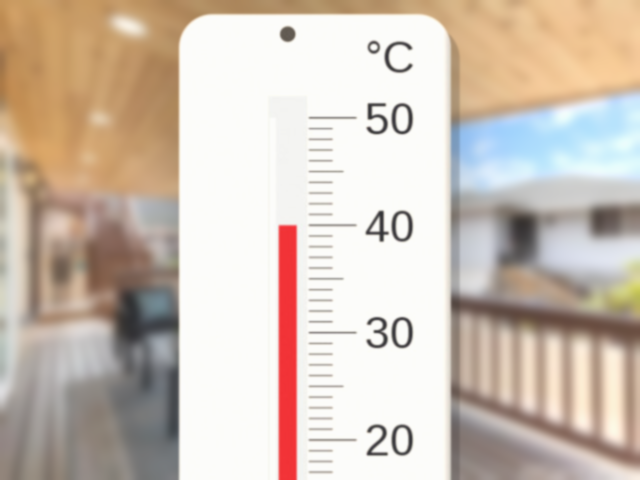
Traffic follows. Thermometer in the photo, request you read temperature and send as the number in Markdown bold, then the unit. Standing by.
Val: **40** °C
